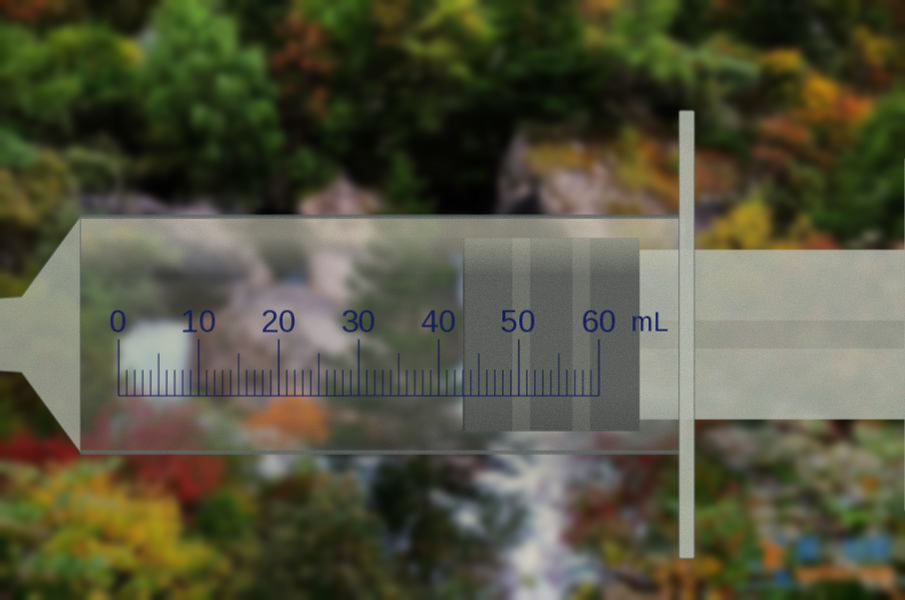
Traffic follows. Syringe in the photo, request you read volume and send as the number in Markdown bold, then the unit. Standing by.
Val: **43** mL
